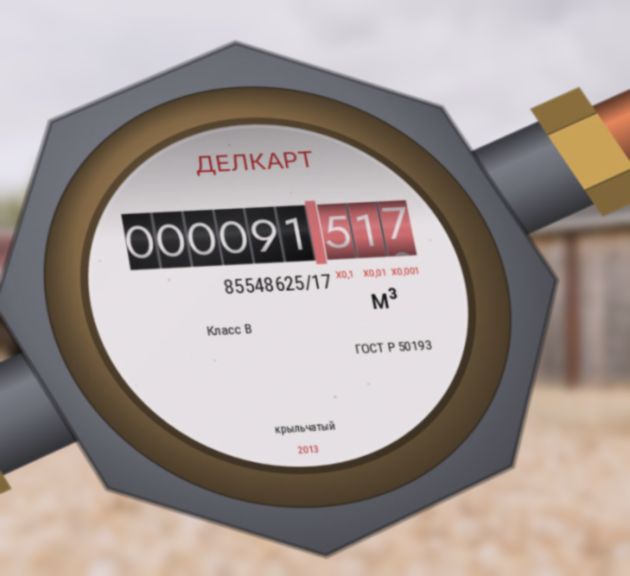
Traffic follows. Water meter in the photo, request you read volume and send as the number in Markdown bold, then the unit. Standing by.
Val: **91.517** m³
